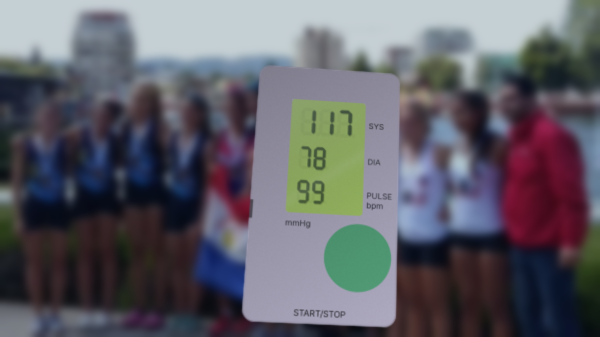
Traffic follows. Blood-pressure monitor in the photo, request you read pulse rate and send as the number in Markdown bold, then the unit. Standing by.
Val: **99** bpm
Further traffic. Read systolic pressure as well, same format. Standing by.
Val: **117** mmHg
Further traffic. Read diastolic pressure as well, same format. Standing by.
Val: **78** mmHg
